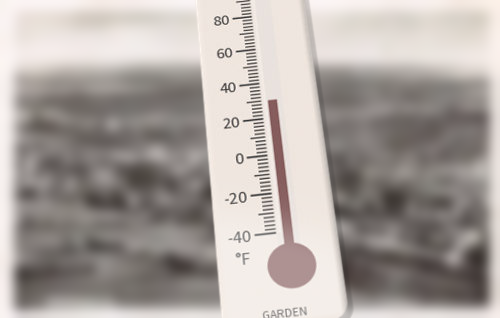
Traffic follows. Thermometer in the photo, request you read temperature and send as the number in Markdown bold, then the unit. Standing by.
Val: **30** °F
